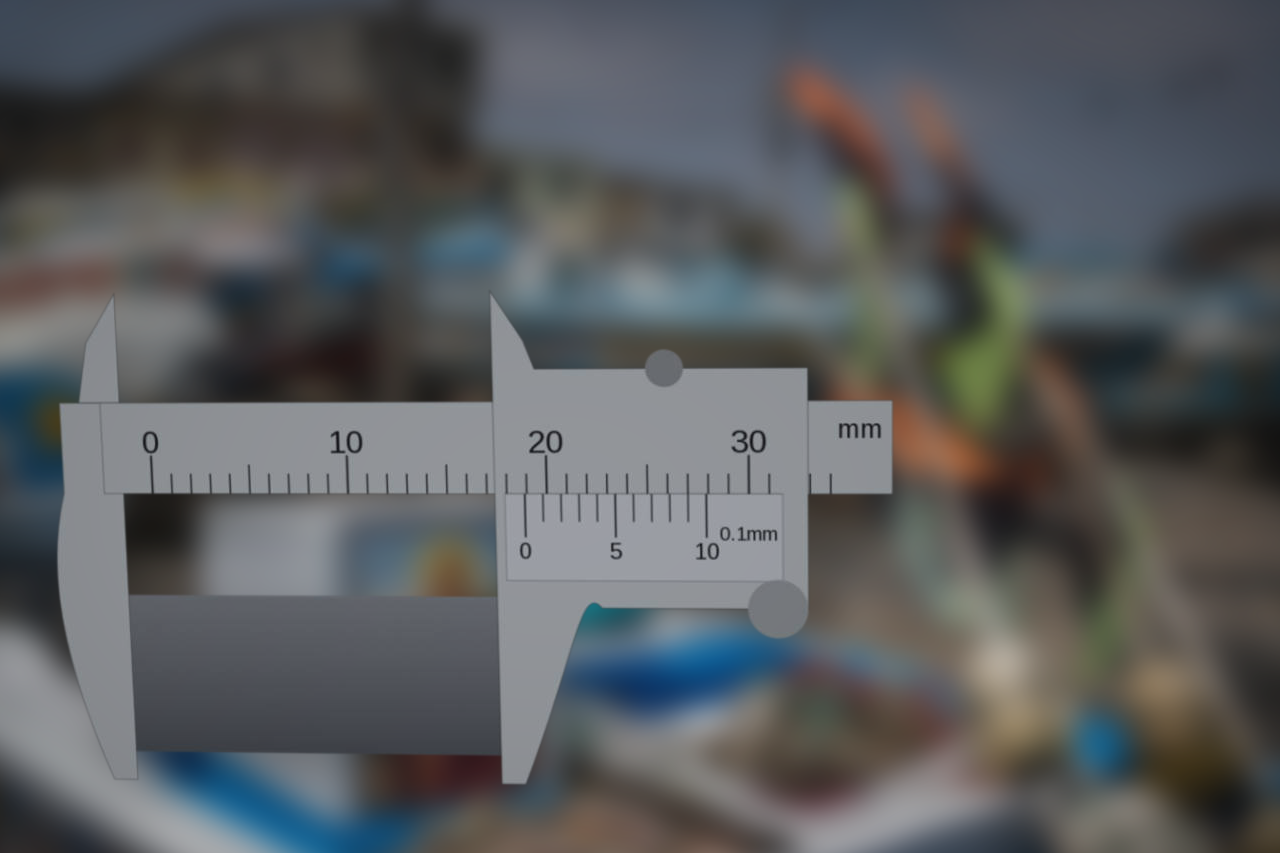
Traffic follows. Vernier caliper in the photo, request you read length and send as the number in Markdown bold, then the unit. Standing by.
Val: **18.9** mm
